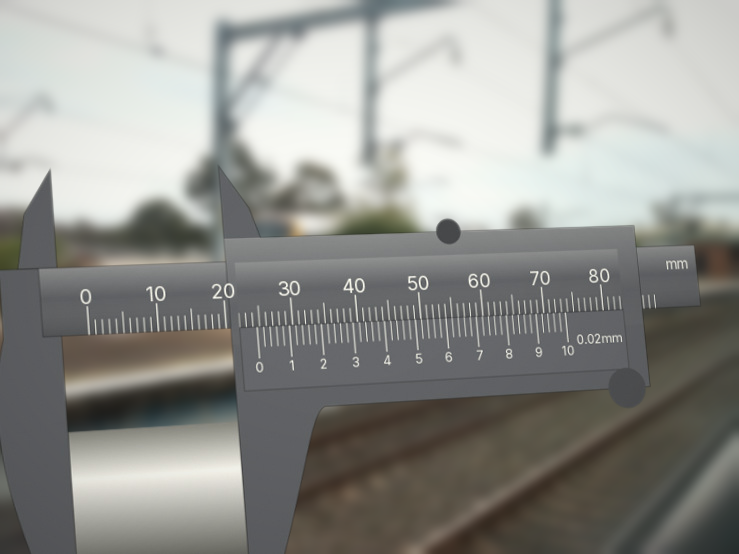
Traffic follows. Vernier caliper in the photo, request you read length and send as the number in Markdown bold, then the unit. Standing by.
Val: **24.6** mm
